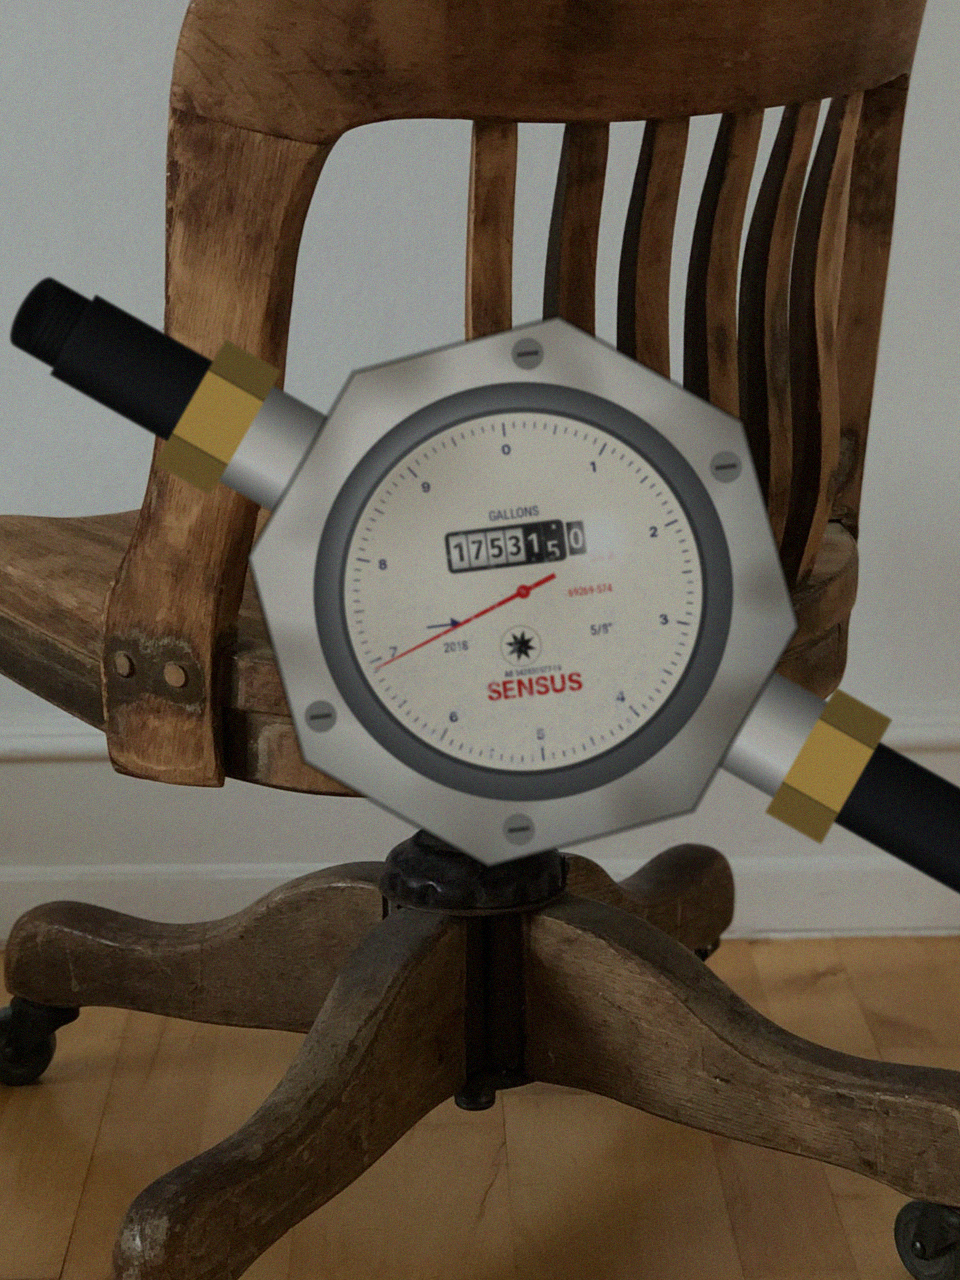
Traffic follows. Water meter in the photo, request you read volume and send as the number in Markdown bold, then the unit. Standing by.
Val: **1753146.9** gal
